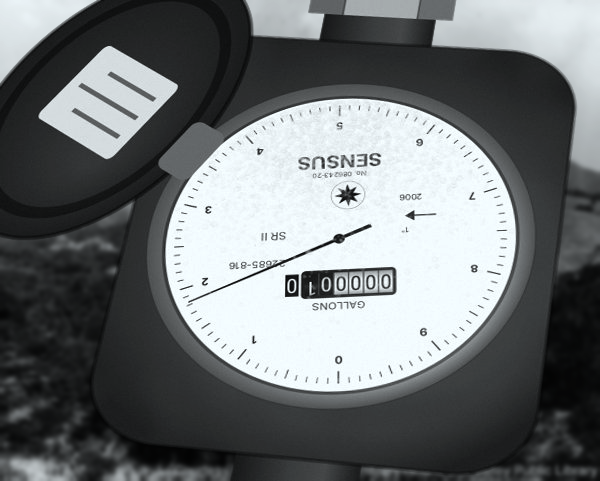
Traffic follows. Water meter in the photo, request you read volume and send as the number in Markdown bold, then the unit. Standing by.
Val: **11.8** gal
